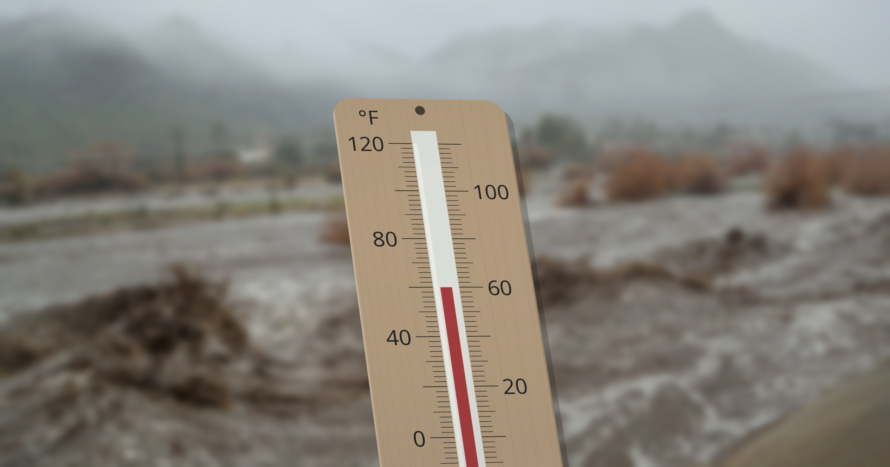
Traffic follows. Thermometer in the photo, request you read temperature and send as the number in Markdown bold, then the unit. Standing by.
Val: **60** °F
